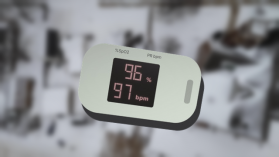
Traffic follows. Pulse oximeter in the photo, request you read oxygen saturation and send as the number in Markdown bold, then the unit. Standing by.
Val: **96** %
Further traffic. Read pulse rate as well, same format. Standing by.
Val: **97** bpm
